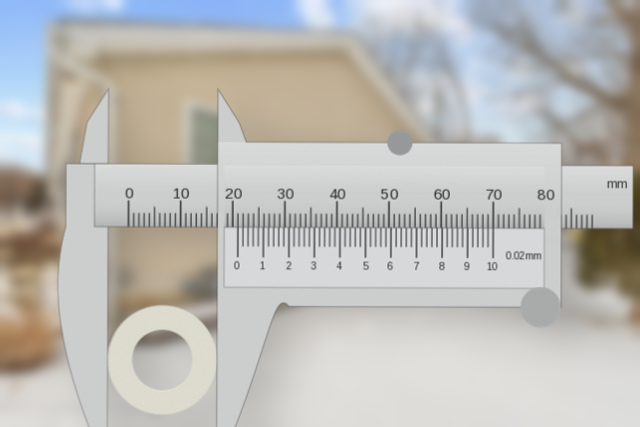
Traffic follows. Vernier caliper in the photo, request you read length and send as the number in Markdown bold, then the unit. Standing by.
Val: **21.0** mm
